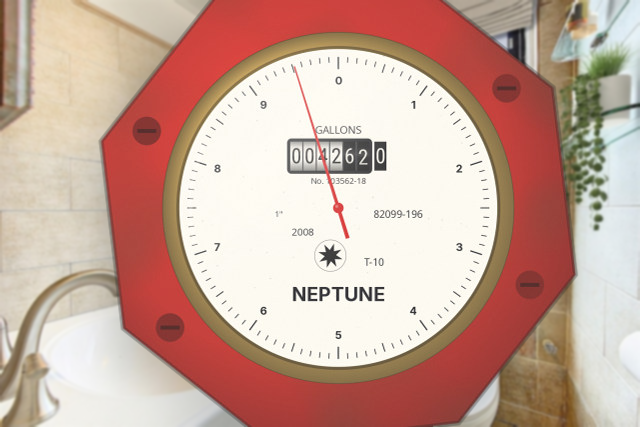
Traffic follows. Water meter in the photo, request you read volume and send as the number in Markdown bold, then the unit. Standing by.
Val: **42619.5** gal
